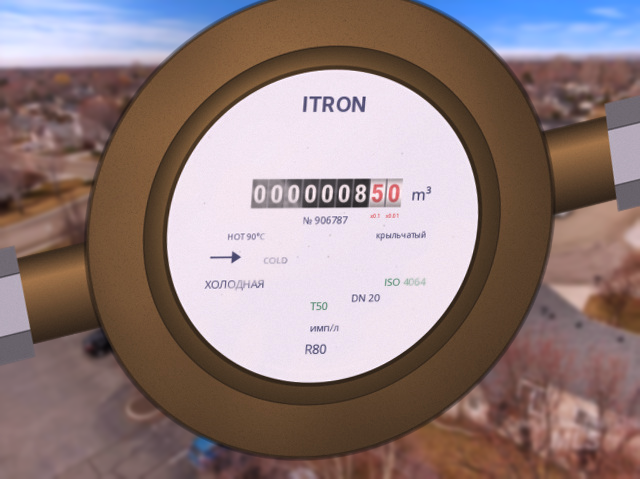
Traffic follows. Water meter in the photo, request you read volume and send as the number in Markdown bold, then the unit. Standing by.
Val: **8.50** m³
